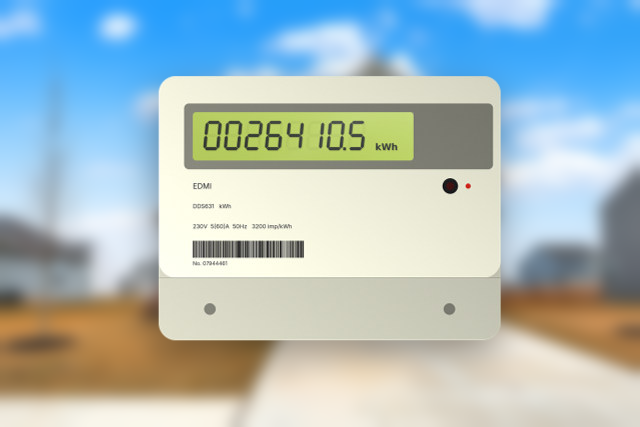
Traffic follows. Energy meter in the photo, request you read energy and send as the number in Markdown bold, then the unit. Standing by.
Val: **26410.5** kWh
